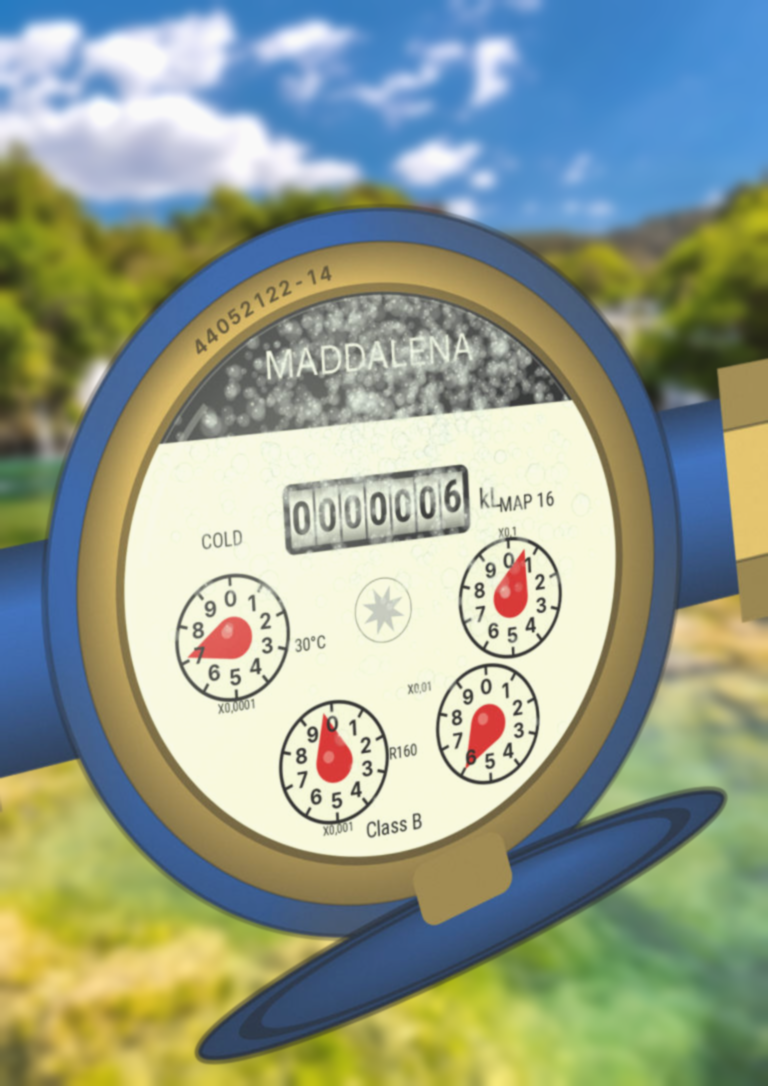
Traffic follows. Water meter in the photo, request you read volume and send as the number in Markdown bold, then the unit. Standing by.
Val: **6.0597** kL
